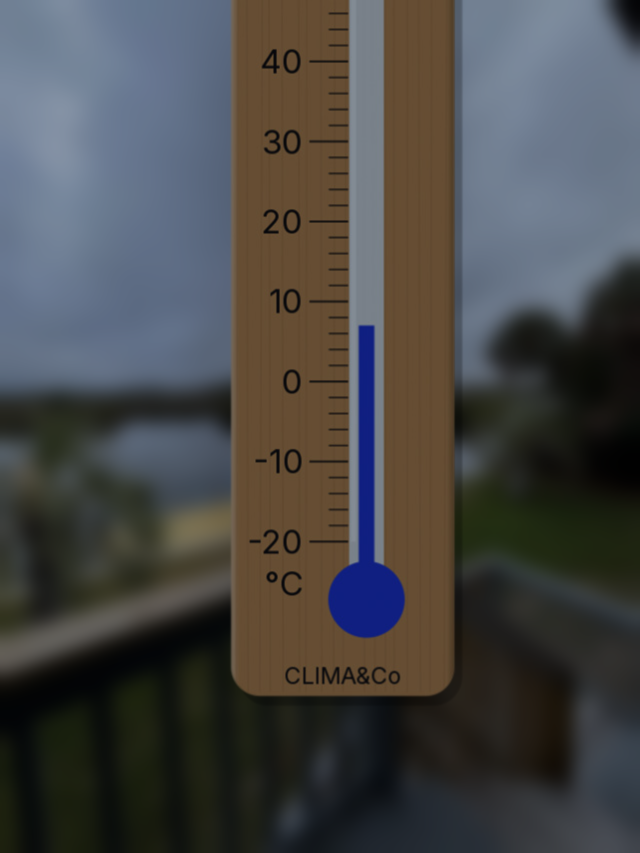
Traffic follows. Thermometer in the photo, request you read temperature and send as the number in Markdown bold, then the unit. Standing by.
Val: **7** °C
